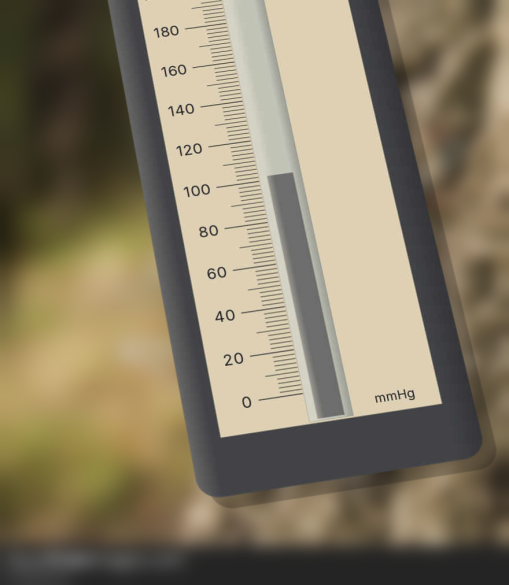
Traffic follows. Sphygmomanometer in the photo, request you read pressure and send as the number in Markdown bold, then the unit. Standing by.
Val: **102** mmHg
